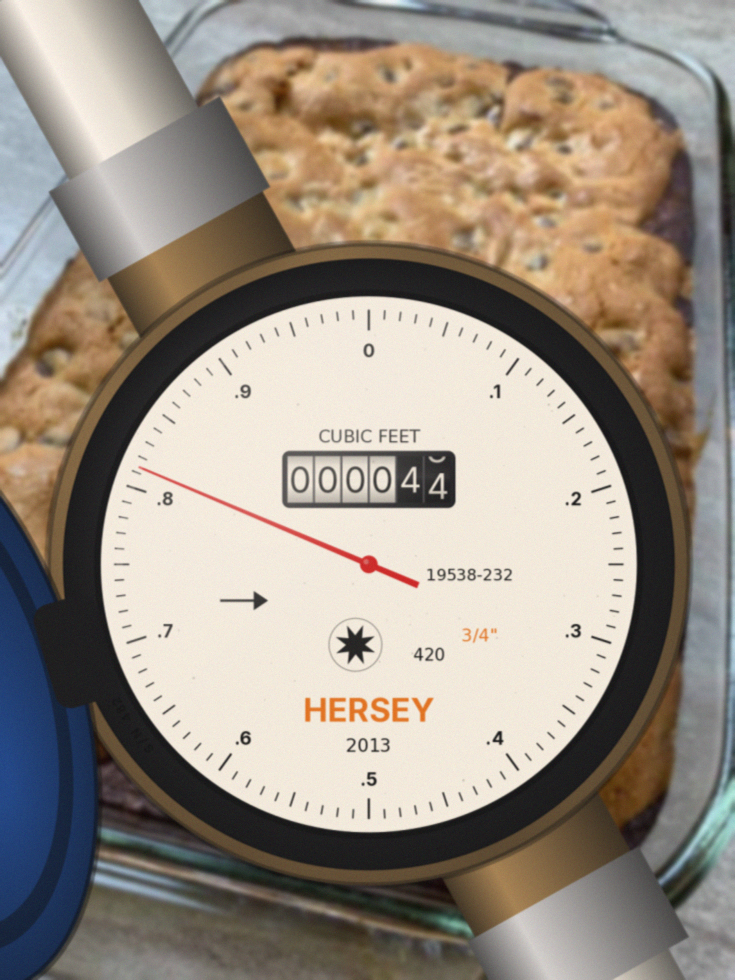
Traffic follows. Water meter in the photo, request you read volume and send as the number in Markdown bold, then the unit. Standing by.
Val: **43.81** ft³
